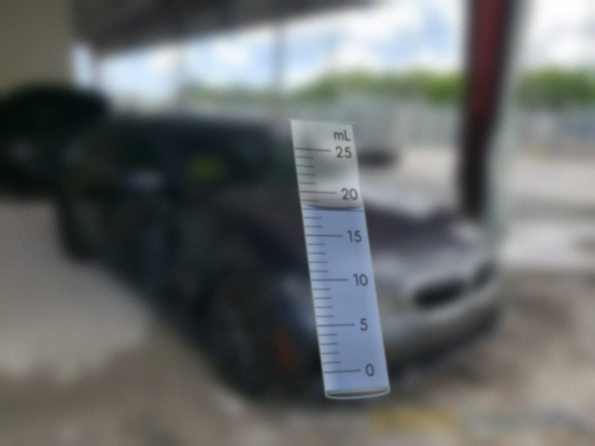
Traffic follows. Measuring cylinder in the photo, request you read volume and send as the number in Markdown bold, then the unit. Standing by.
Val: **18** mL
